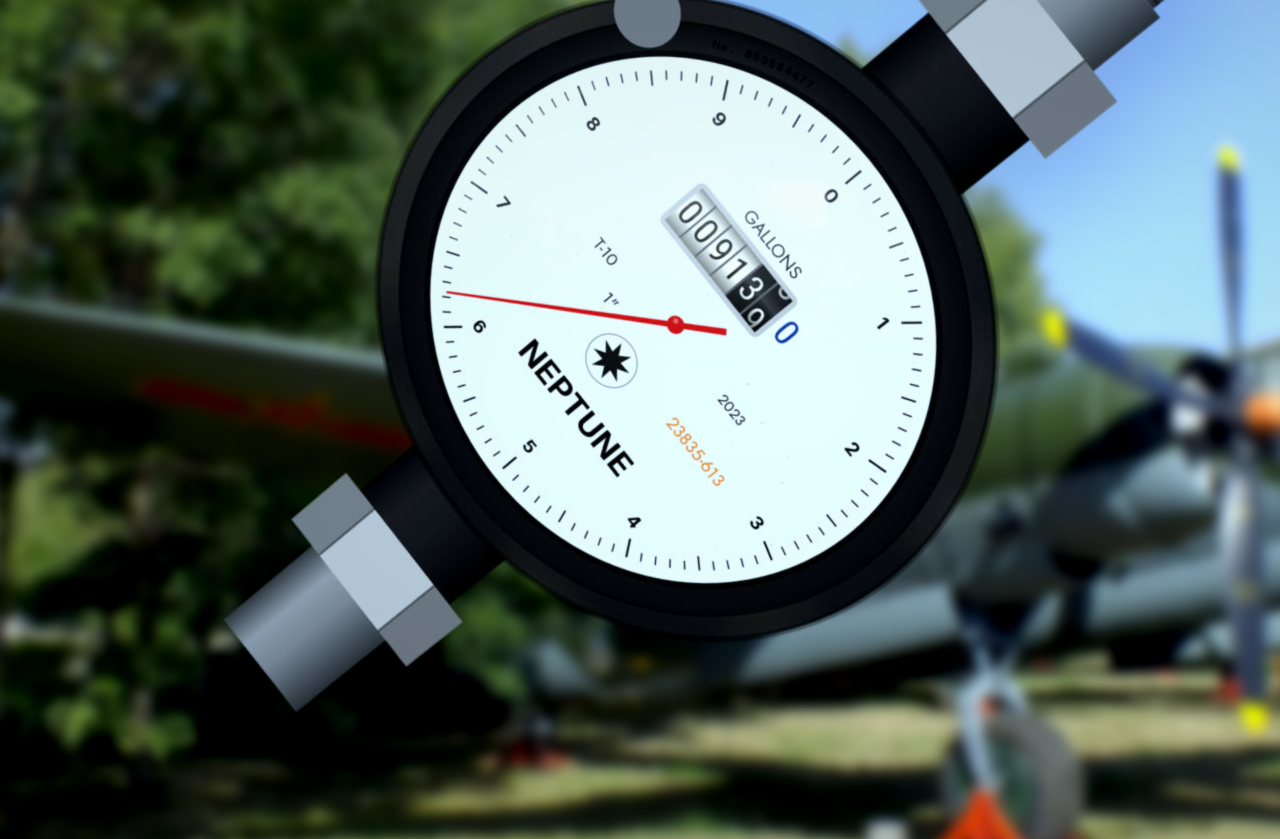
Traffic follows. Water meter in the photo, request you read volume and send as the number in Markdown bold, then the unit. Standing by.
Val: **91386.2** gal
